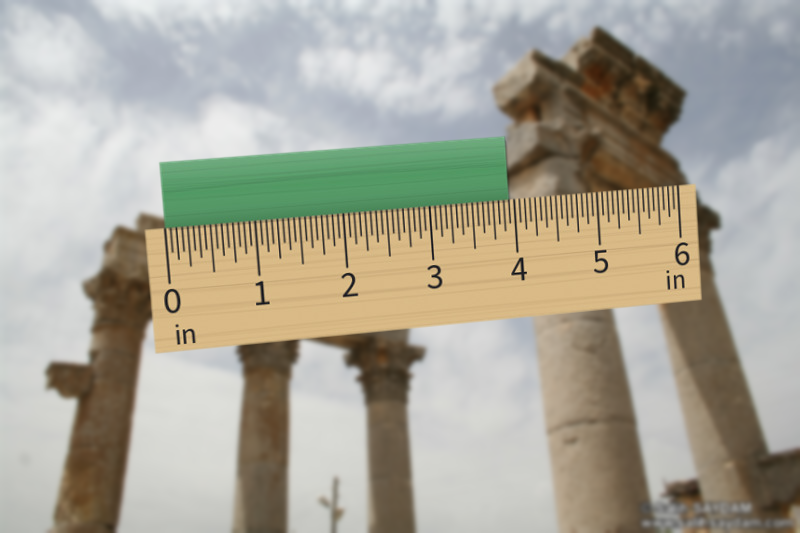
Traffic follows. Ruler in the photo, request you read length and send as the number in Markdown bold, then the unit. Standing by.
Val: **3.9375** in
